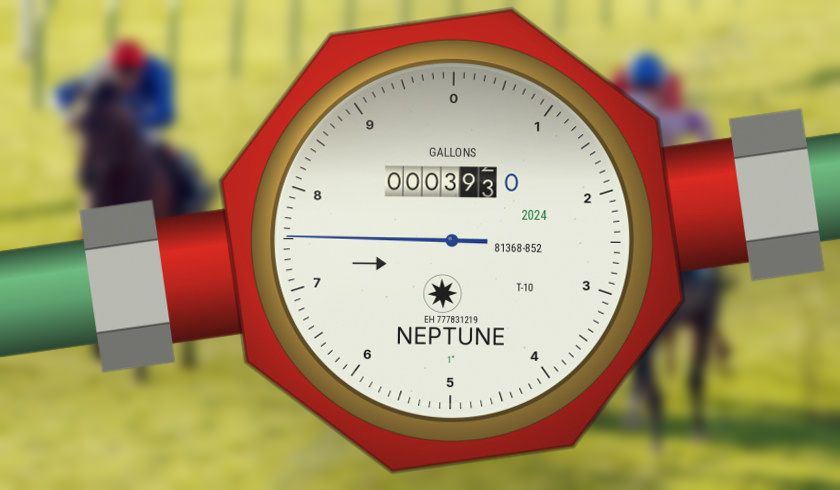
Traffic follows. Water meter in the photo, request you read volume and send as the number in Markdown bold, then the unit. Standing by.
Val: **3927.5** gal
